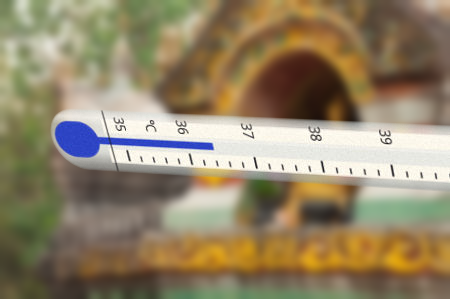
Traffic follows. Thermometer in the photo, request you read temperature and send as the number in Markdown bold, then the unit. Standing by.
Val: **36.4** °C
